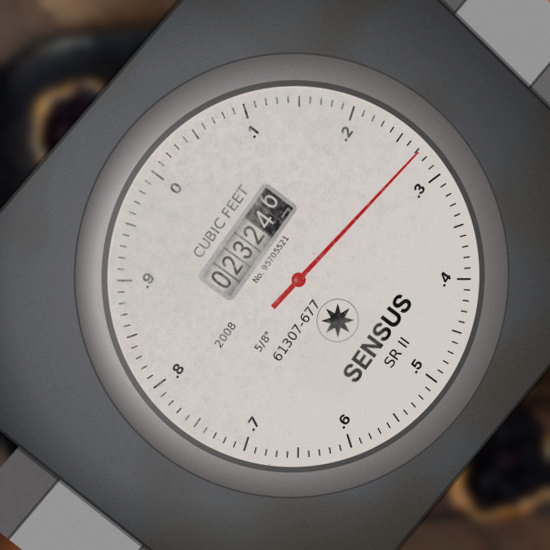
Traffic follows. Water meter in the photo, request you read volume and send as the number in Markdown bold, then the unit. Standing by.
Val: **23246.27** ft³
